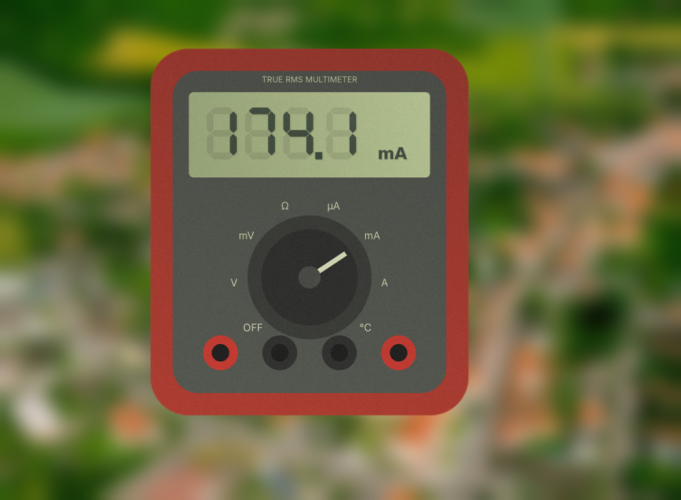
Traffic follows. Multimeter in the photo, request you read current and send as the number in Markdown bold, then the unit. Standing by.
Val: **174.1** mA
